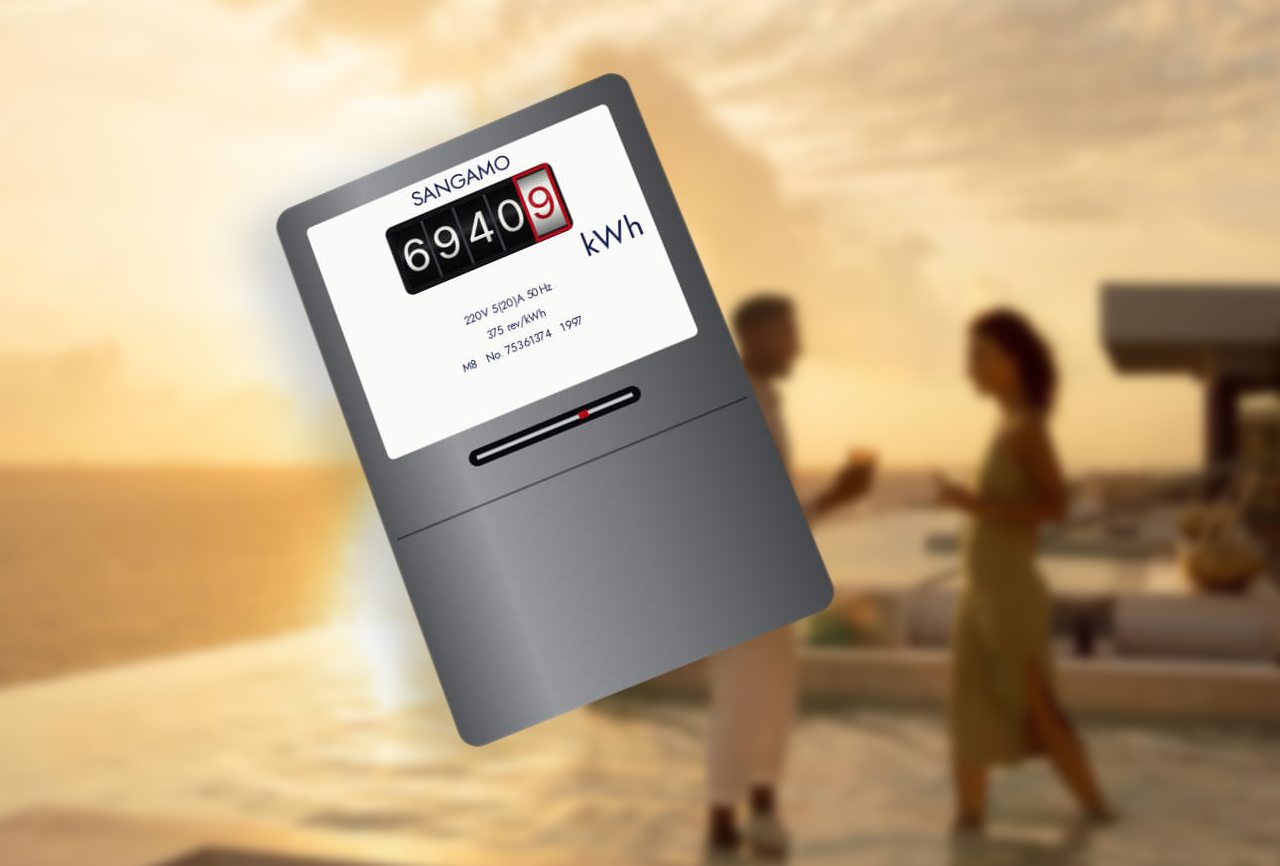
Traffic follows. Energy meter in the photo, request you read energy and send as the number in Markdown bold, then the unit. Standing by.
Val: **6940.9** kWh
